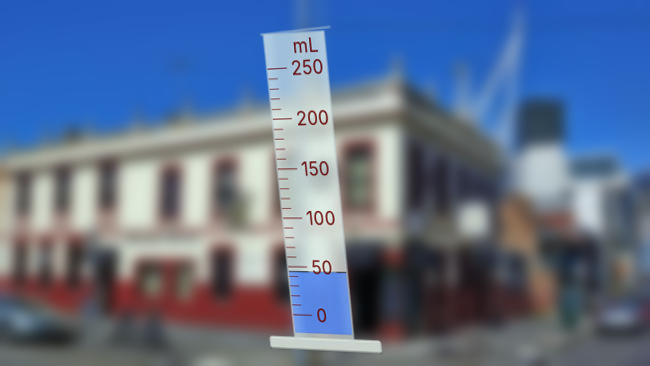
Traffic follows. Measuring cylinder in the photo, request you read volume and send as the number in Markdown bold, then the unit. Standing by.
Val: **45** mL
